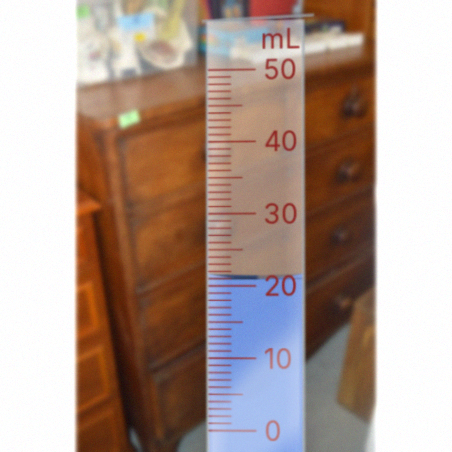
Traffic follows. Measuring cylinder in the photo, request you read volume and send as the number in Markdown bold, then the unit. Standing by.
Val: **21** mL
